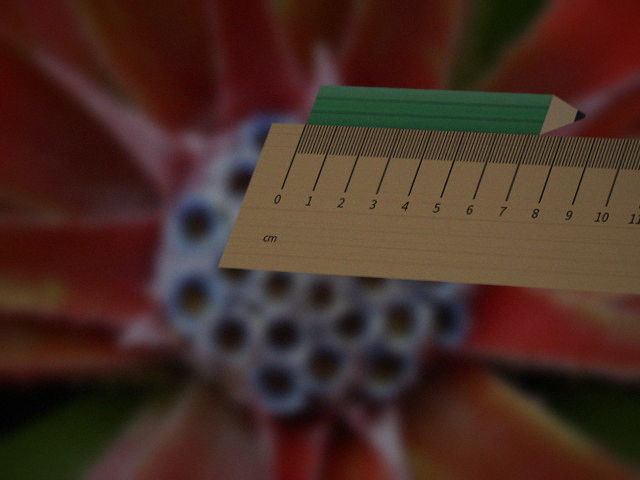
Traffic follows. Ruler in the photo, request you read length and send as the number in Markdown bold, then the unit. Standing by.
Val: **8.5** cm
